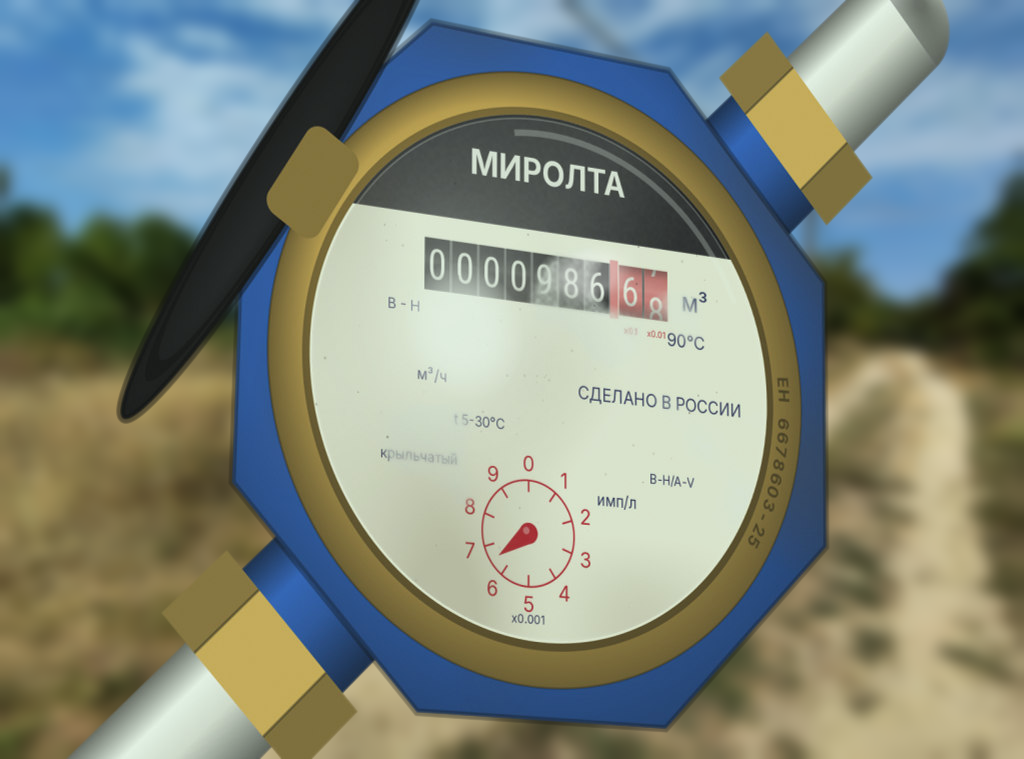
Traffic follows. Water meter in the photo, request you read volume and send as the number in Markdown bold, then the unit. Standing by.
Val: **986.676** m³
